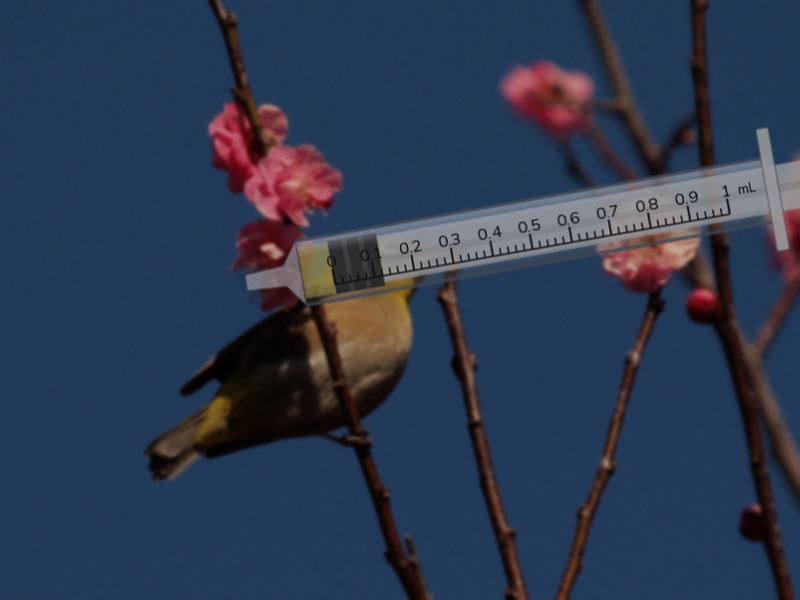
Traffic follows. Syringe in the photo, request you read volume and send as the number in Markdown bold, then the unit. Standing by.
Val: **0** mL
